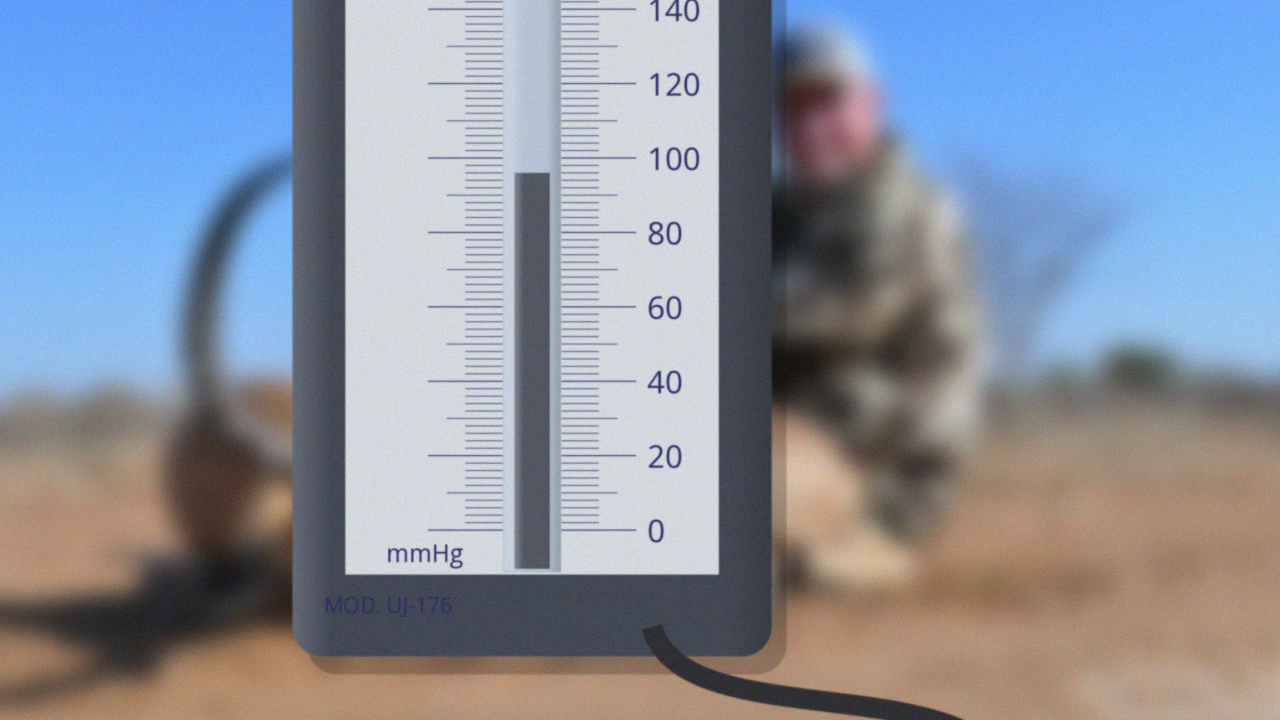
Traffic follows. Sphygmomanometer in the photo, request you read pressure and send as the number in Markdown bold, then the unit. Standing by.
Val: **96** mmHg
